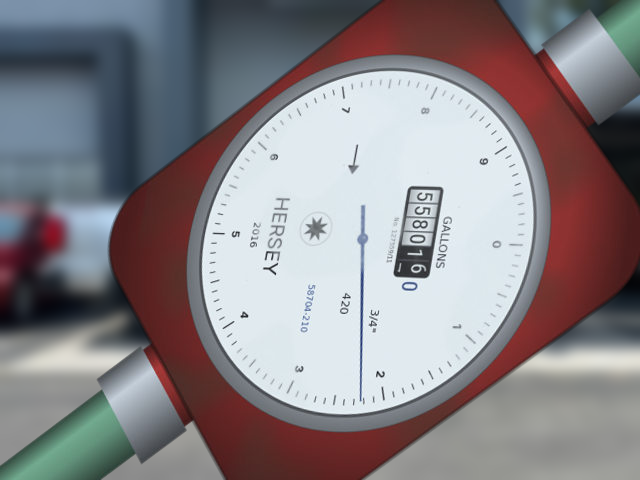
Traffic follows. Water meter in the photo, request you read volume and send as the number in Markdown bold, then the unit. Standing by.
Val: **5580162.2** gal
